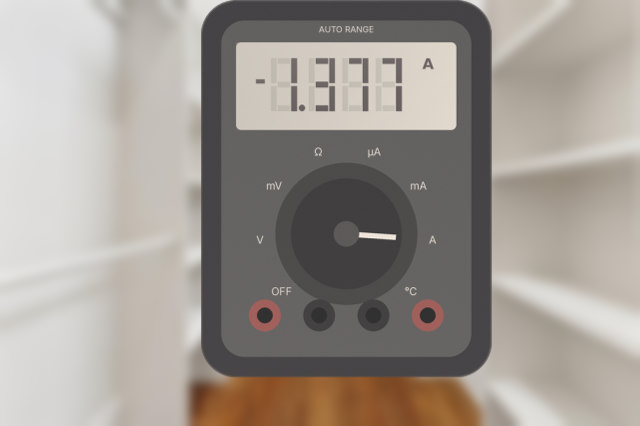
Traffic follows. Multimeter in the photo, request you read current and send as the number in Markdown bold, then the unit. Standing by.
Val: **-1.377** A
